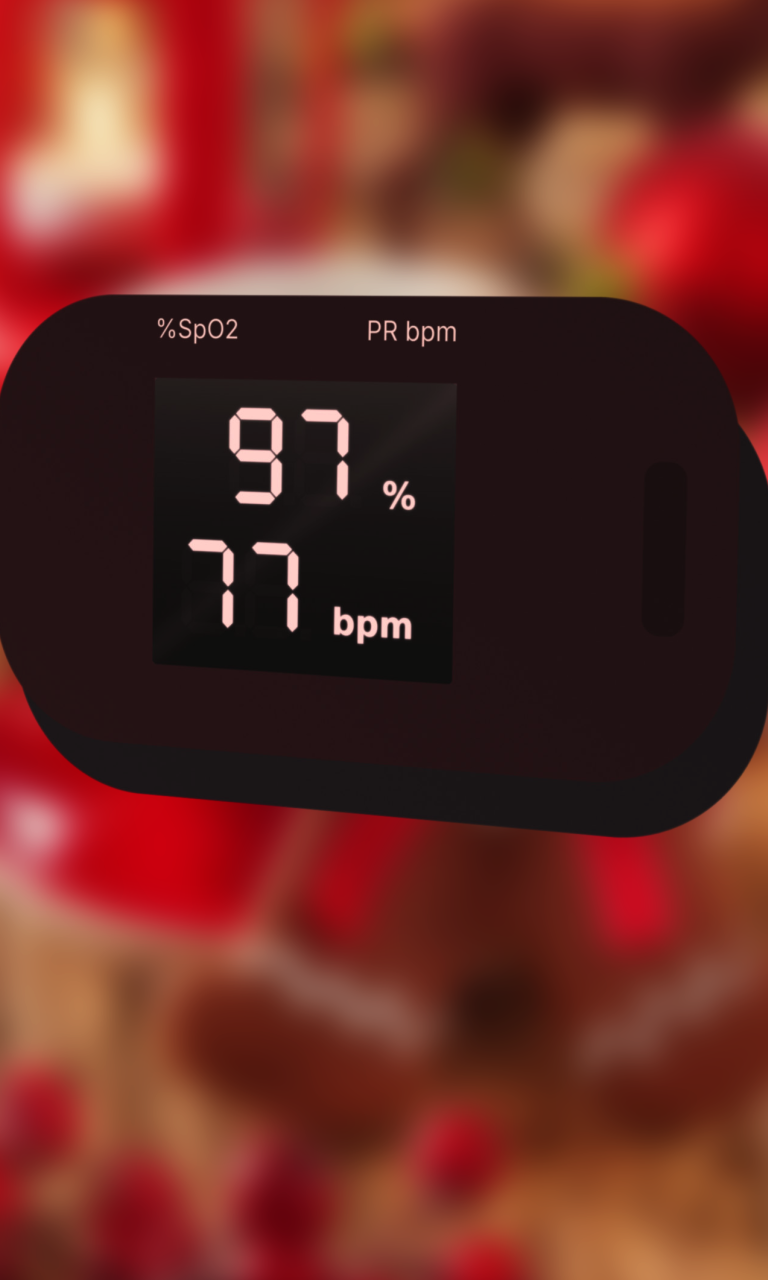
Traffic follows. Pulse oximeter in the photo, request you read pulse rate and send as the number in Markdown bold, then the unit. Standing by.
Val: **77** bpm
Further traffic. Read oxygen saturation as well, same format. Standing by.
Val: **97** %
